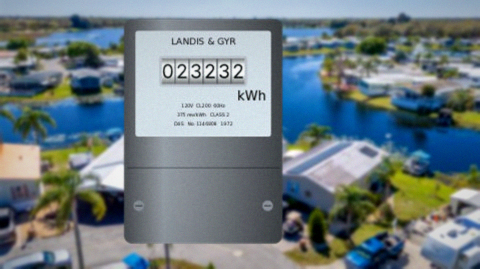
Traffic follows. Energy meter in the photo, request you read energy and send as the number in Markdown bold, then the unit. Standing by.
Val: **23232** kWh
